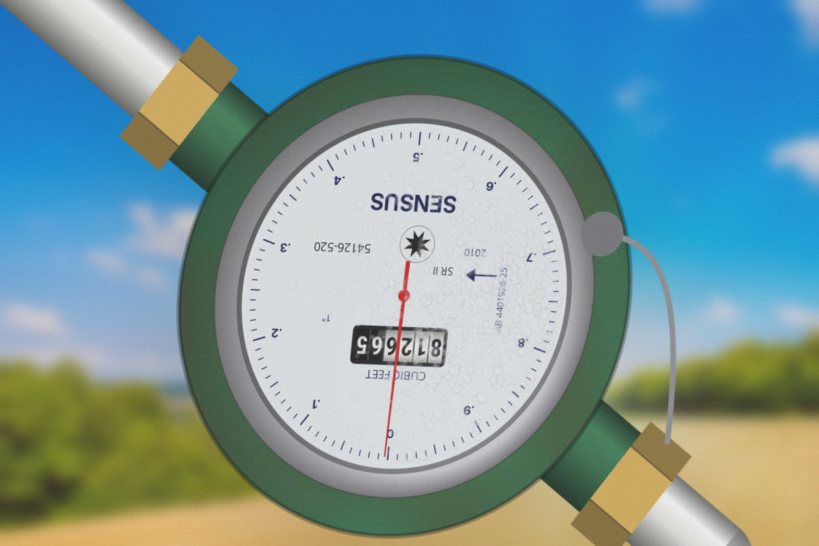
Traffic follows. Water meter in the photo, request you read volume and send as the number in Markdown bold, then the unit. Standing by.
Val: **812665.00** ft³
